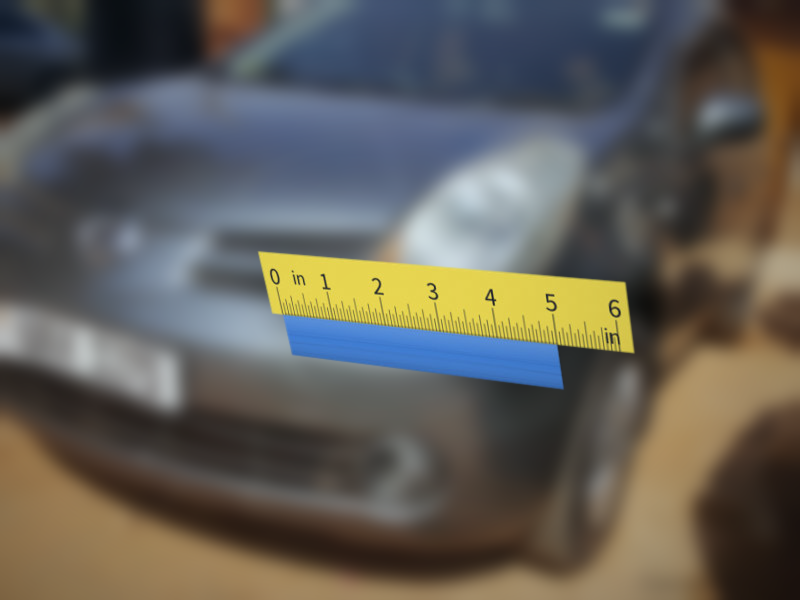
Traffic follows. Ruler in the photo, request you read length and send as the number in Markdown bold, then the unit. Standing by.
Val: **5** in
